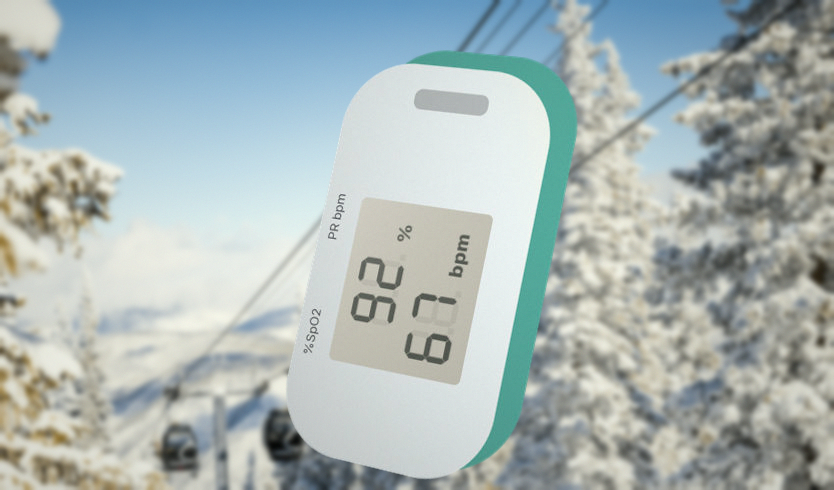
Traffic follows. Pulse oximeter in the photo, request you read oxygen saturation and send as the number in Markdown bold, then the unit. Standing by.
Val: **92** %
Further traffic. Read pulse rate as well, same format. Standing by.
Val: **67** bpm
